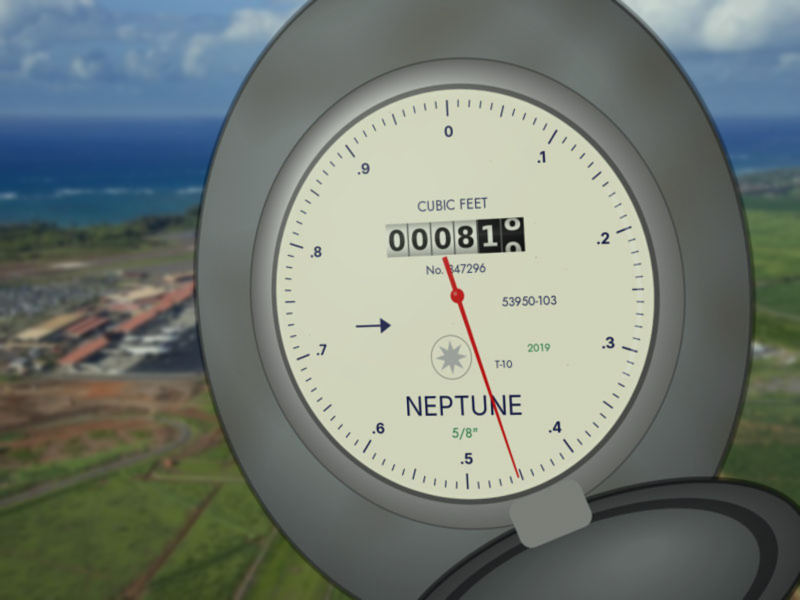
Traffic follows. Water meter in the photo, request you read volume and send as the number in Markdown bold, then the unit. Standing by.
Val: **818.45** ft³
